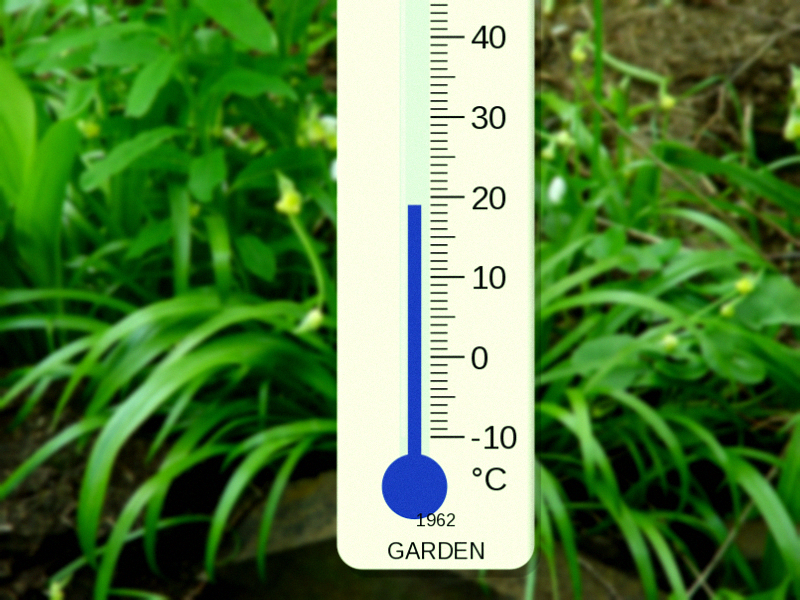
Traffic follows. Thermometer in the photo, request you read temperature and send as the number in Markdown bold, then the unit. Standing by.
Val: **19** °C
